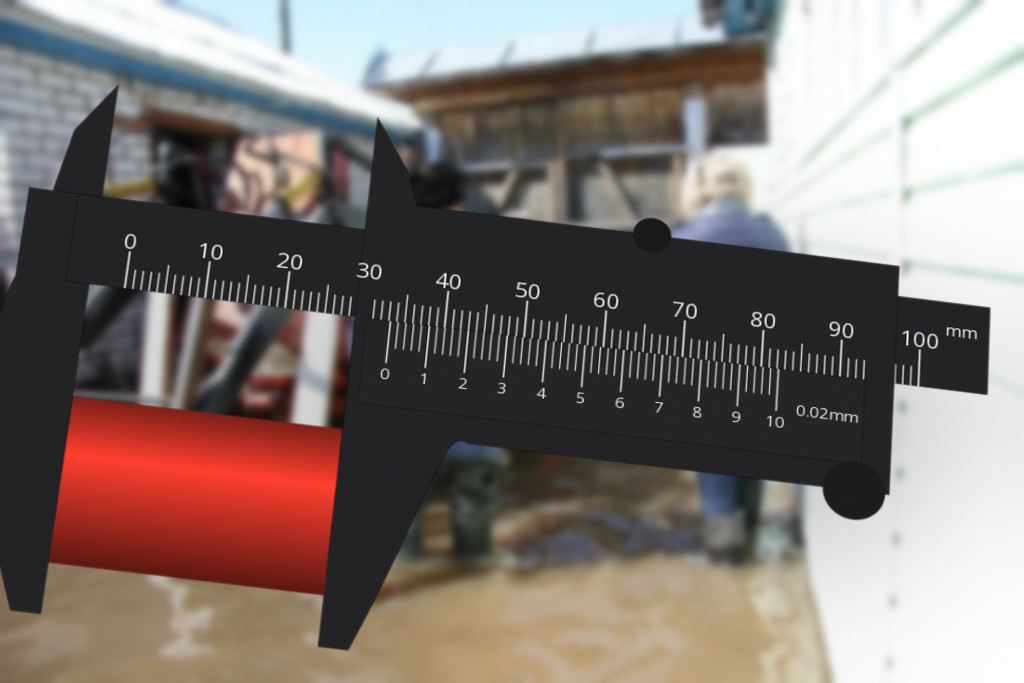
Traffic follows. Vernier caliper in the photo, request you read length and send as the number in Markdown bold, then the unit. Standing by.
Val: **33.2** mm
